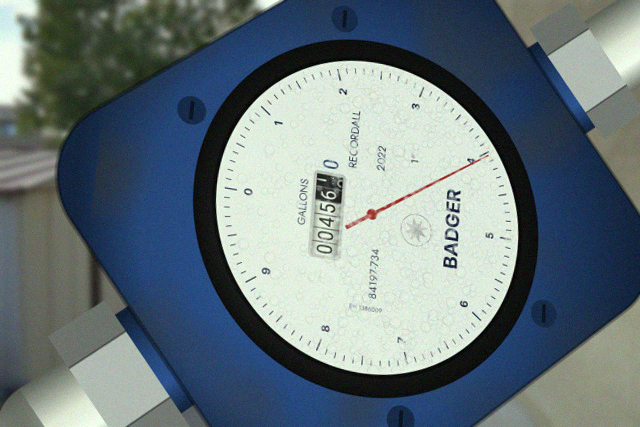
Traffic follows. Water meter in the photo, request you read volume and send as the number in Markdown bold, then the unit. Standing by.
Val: **45614.0** gal
